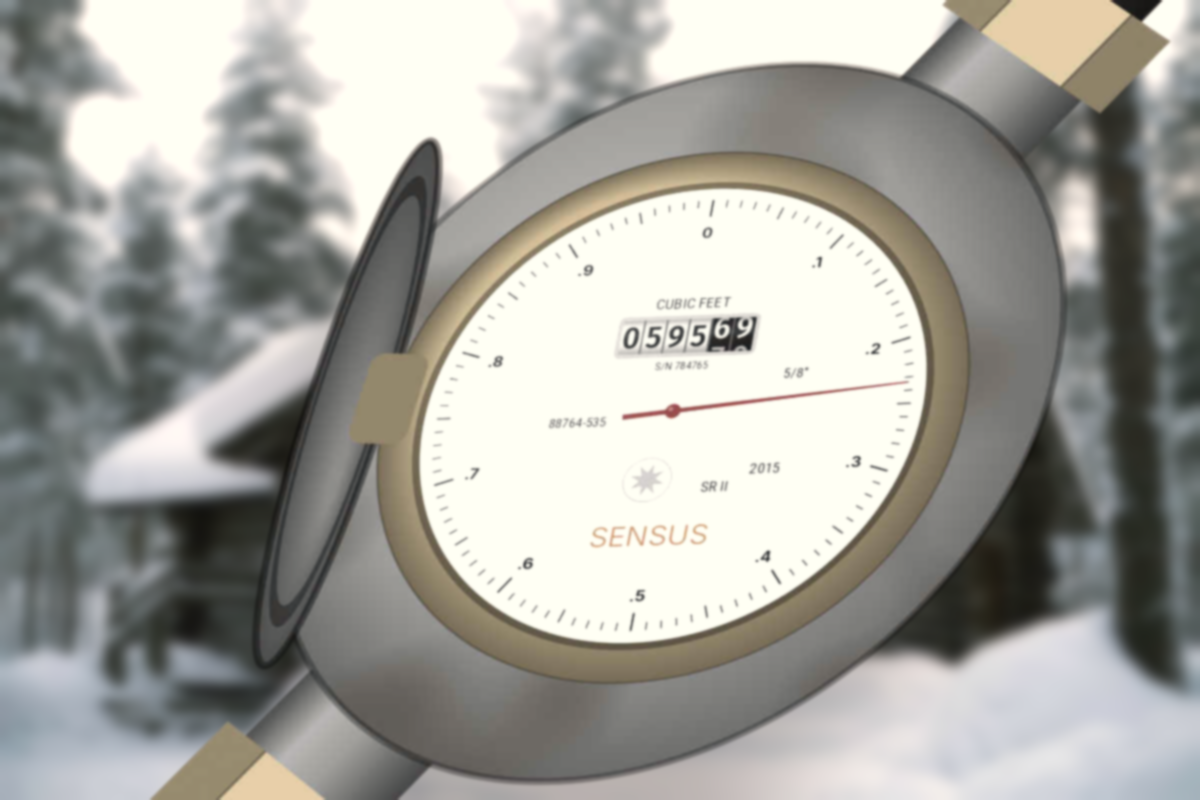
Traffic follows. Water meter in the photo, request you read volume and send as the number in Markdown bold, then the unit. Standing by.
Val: **59569.23** ft³
